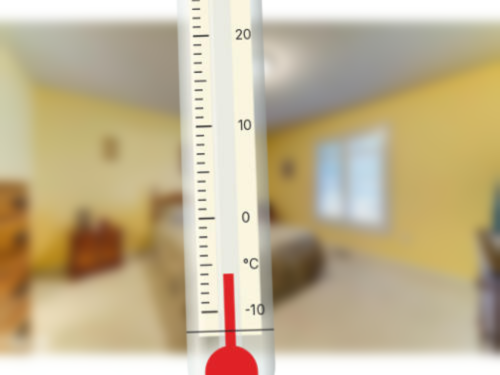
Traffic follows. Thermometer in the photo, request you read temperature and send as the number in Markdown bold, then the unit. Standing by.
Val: **-6** °C
